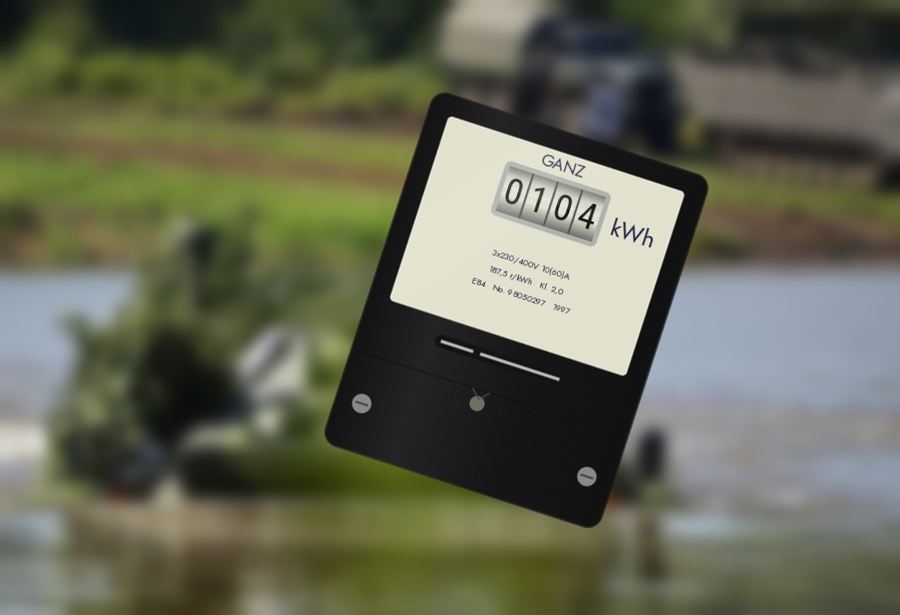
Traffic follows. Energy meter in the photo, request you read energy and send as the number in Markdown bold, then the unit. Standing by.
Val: **104** kWh
